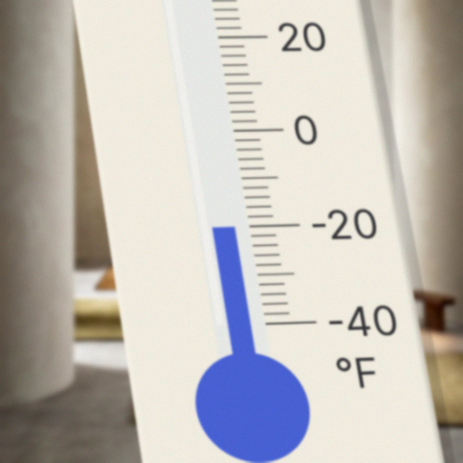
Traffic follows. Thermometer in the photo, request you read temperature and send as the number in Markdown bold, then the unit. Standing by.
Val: **-20** °F
